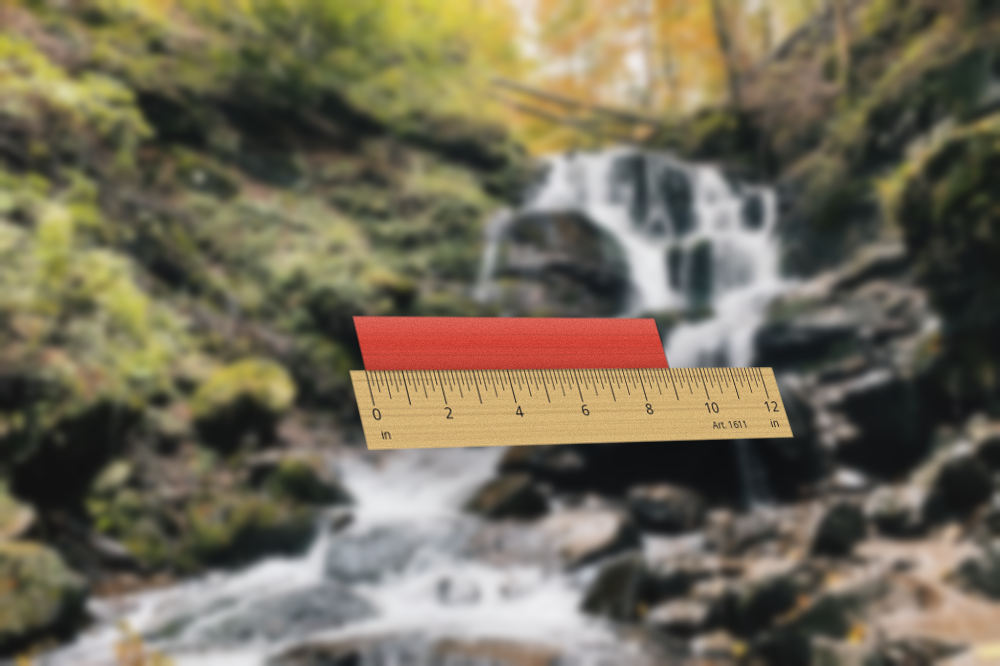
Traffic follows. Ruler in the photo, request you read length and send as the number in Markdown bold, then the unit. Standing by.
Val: **9** in
